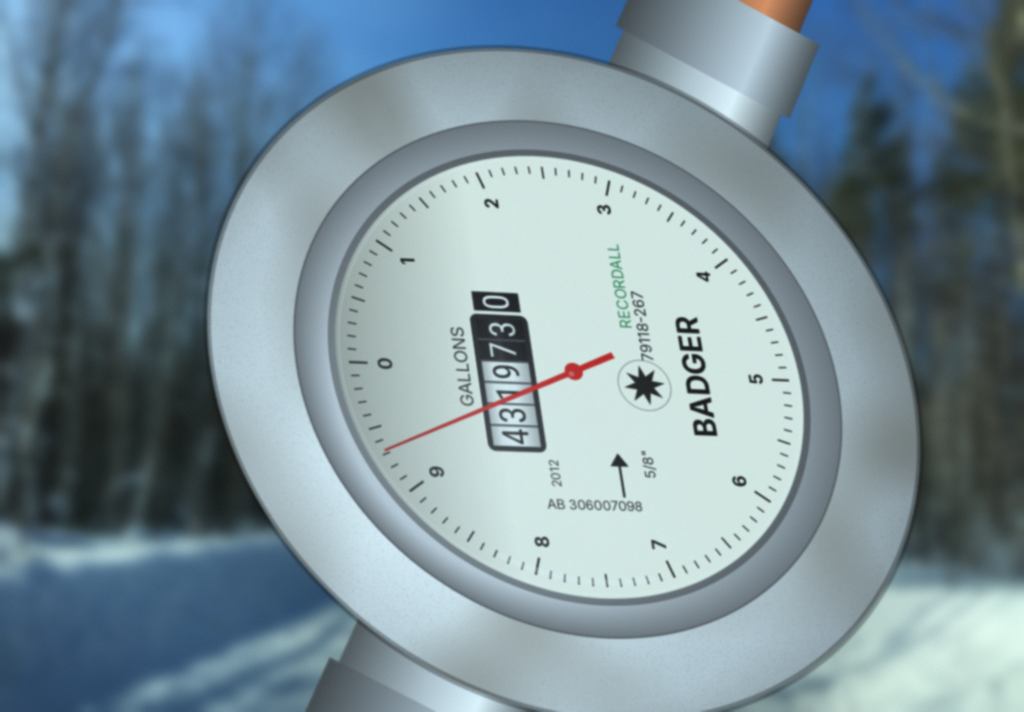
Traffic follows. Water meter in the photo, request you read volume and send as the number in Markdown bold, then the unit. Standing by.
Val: **4319729.3** gal
